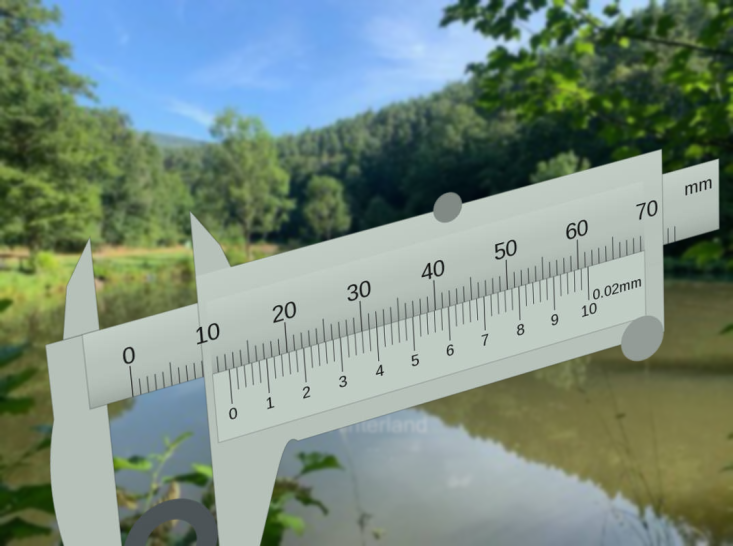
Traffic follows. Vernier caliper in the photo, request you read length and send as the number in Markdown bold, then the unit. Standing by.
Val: **12.4** mm
